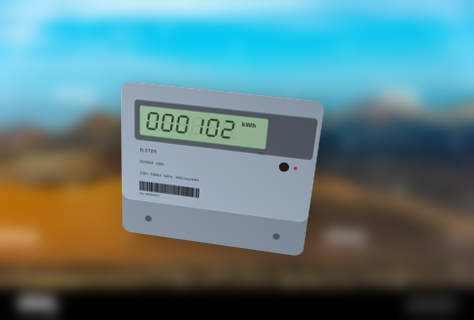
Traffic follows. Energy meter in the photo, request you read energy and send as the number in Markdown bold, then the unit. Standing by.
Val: **102** kWh
